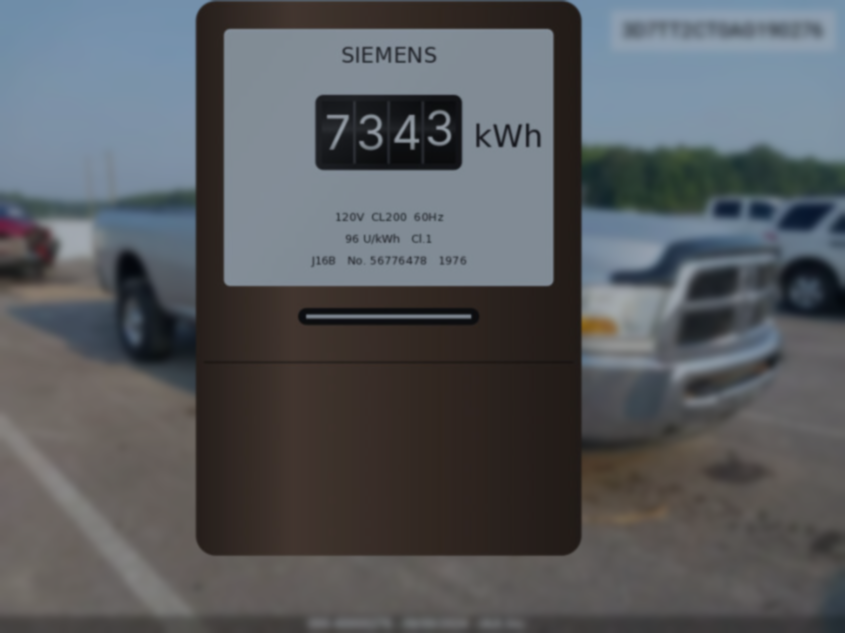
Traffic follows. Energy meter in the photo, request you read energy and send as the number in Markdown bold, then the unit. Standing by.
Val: **7343** kWh
